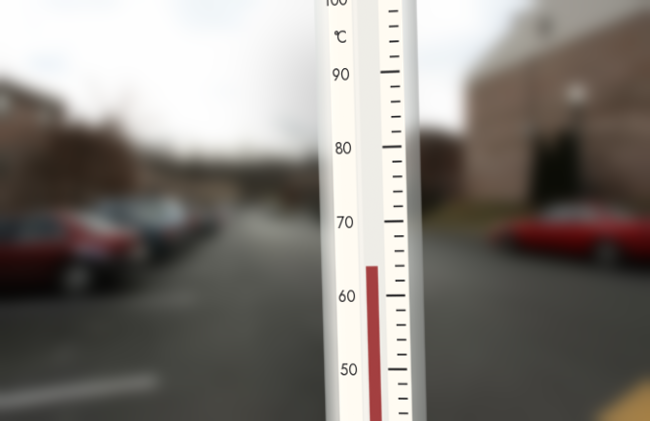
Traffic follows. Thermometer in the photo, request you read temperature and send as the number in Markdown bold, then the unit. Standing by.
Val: **64** °C
